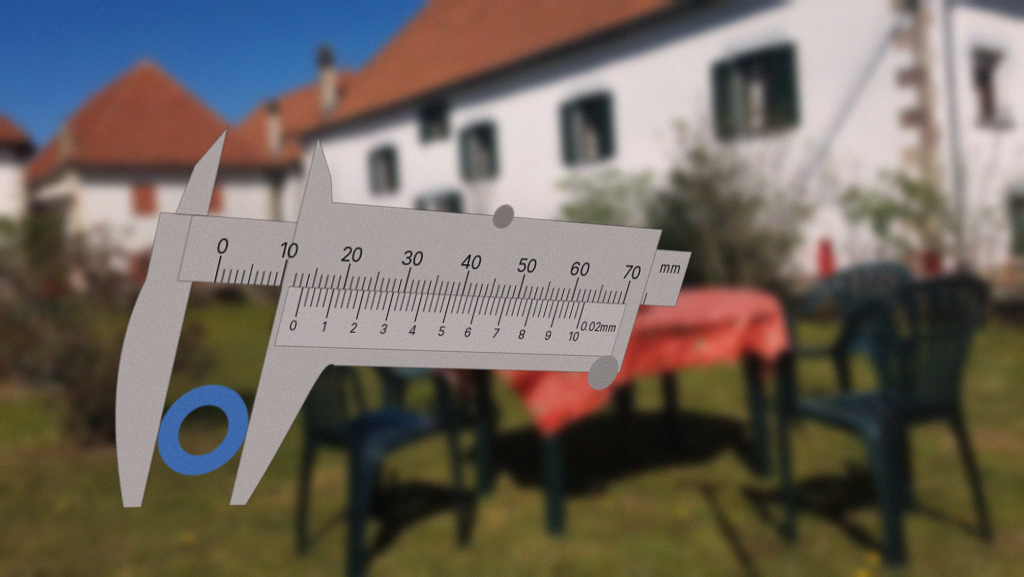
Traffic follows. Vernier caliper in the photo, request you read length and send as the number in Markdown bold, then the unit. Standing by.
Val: **13.5** mm
